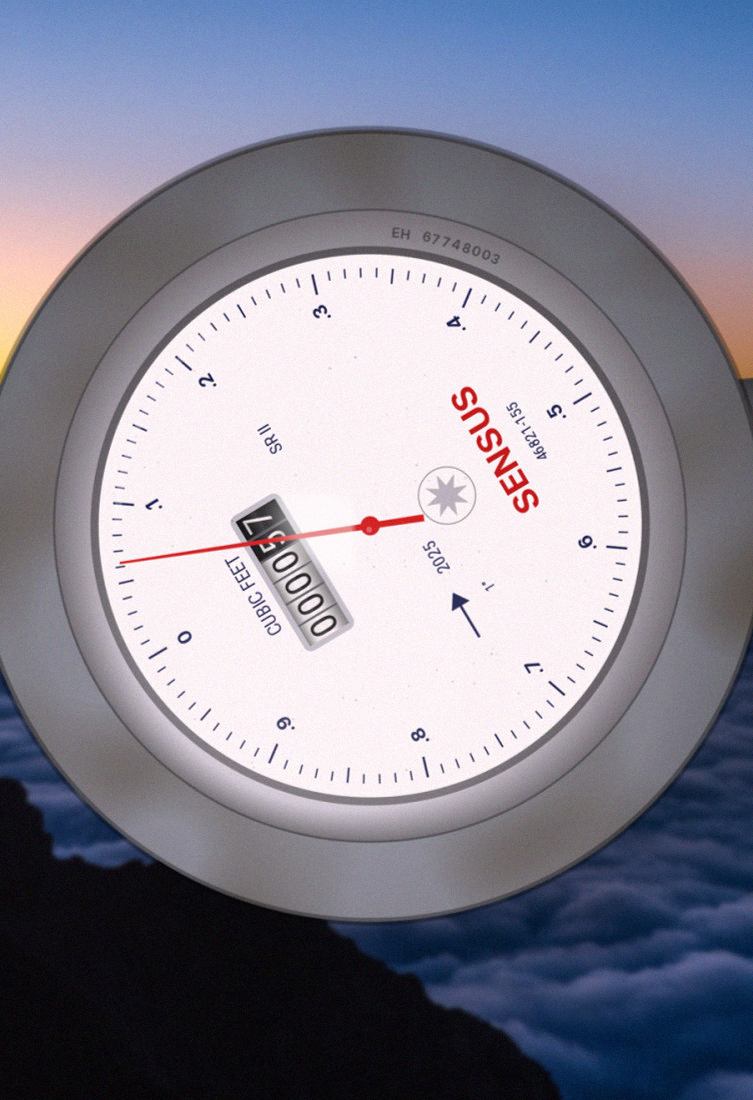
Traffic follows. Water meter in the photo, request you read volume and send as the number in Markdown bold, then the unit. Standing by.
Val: **57.06** ft³
